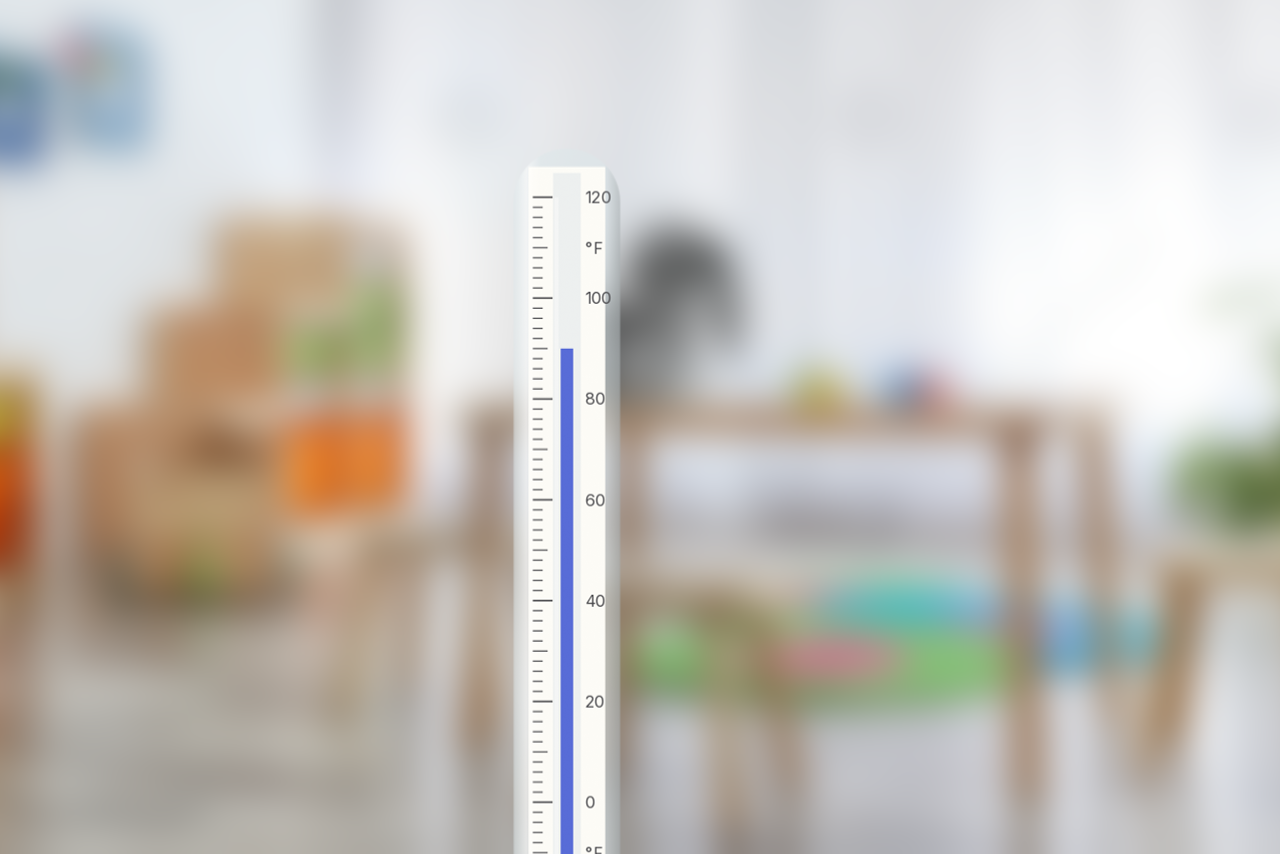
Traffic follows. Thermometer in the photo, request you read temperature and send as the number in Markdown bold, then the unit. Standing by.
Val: **90** °F
